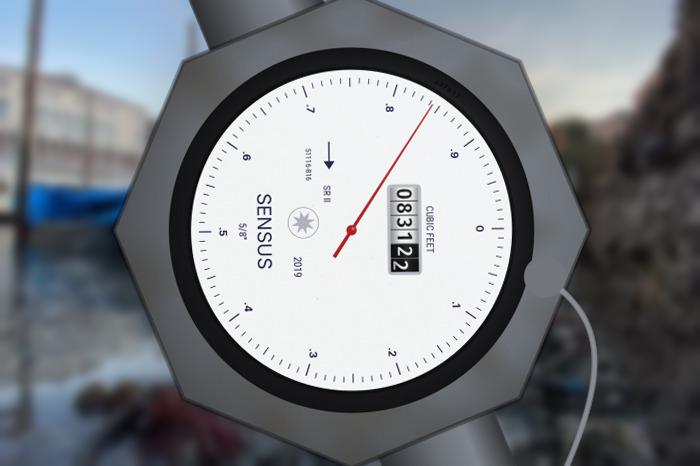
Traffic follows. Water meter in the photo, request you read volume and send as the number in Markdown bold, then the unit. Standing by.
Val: **83121.84** ft³
